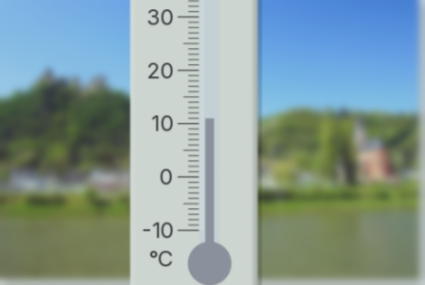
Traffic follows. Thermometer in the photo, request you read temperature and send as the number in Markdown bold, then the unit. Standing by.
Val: **11** °C
